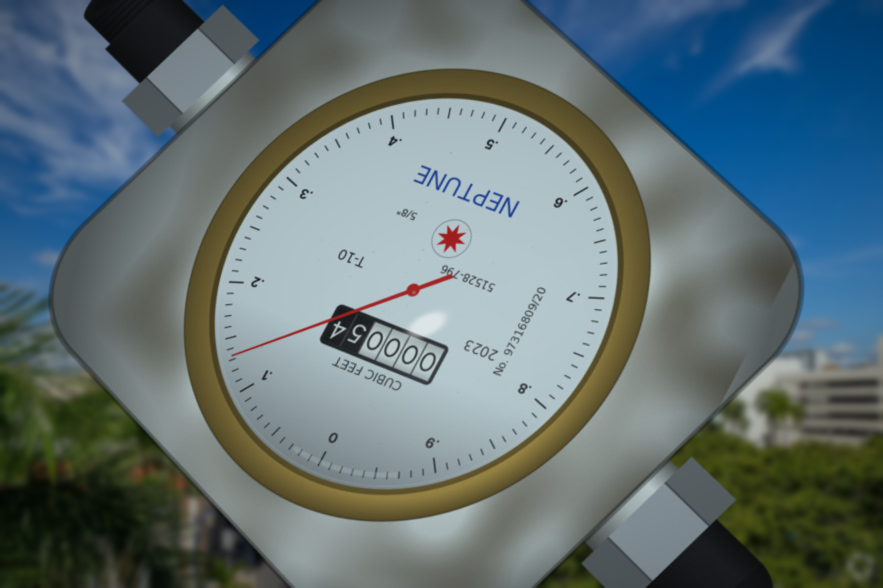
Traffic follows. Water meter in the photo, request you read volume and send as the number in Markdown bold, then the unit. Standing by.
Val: **54.13** ft³
